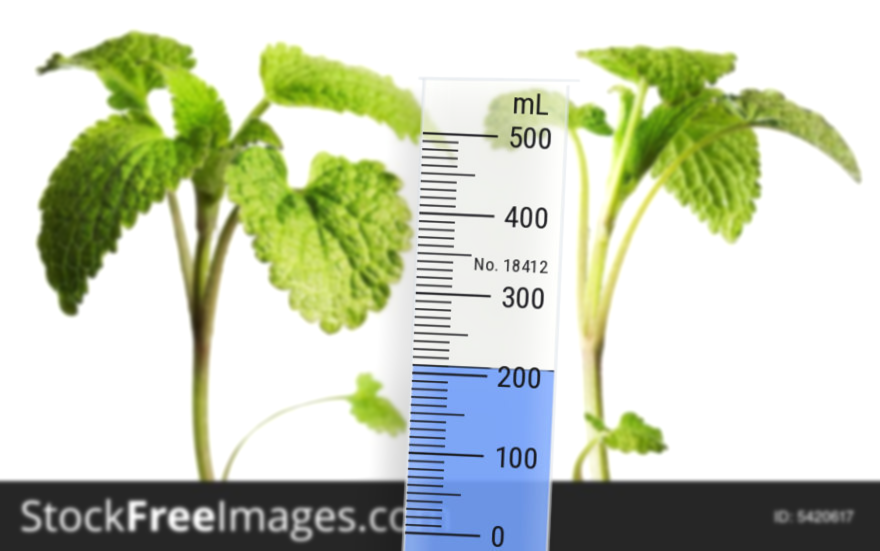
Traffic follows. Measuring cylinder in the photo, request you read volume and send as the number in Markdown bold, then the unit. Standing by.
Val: **210** mL
